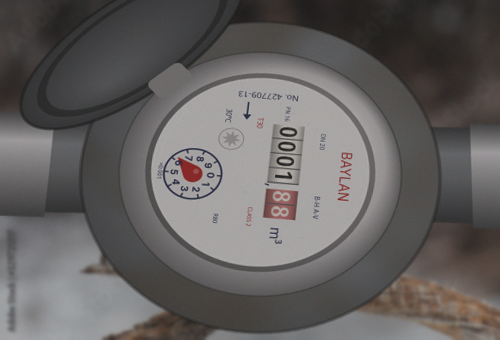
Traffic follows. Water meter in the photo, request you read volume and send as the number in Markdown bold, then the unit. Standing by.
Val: **1.886** m³
